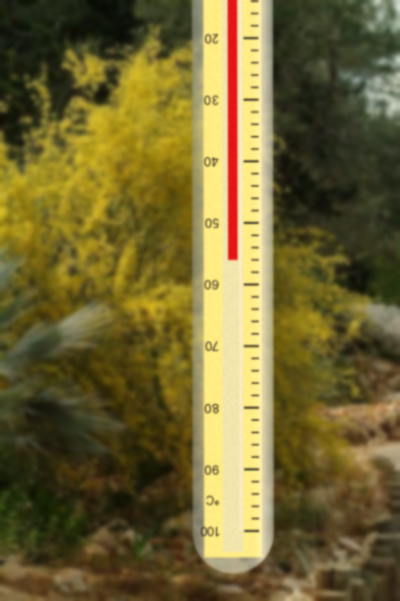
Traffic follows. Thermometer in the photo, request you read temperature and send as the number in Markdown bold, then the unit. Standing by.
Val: **56** °C
